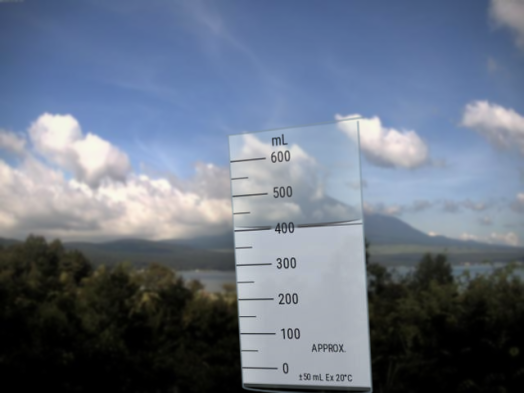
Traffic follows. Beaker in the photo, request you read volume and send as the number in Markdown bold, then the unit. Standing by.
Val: **400** mL
